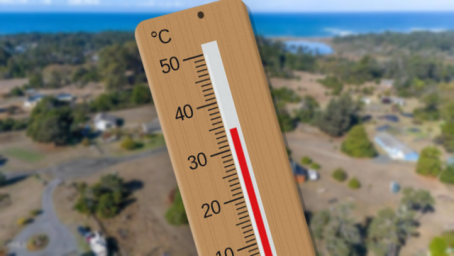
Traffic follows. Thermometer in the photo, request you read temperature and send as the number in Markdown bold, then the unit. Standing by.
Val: **34** °C
